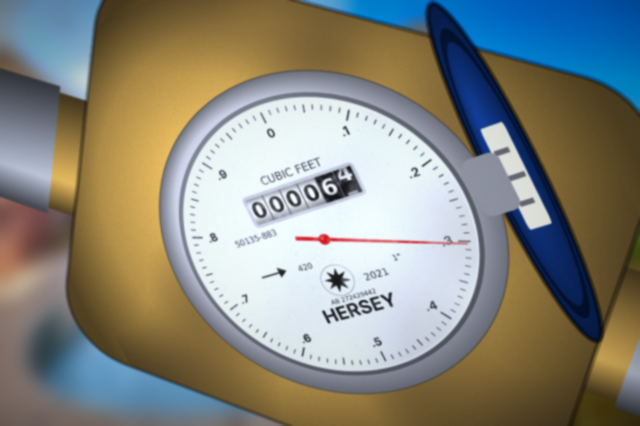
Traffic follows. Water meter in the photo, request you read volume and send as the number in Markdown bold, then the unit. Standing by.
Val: **64.30** ft³
